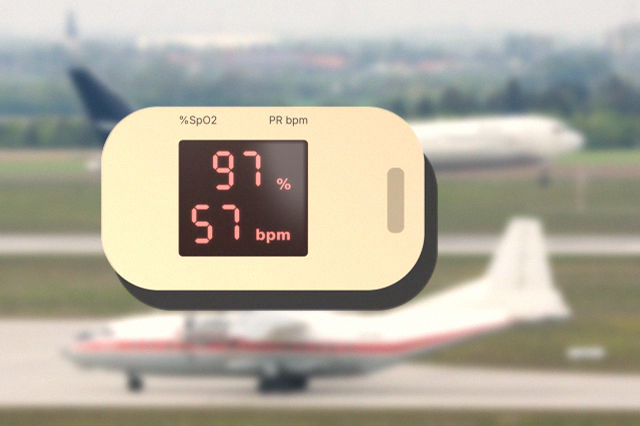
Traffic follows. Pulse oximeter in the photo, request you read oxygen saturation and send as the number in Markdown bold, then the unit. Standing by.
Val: **97** %
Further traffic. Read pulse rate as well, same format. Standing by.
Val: **57** bpm
